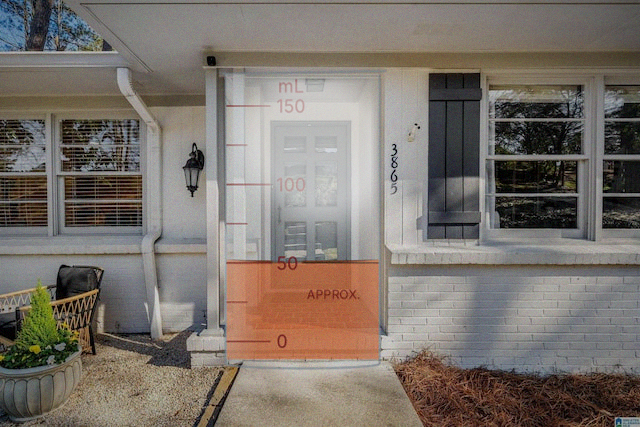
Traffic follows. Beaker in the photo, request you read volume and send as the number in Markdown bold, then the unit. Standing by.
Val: **50** mL
